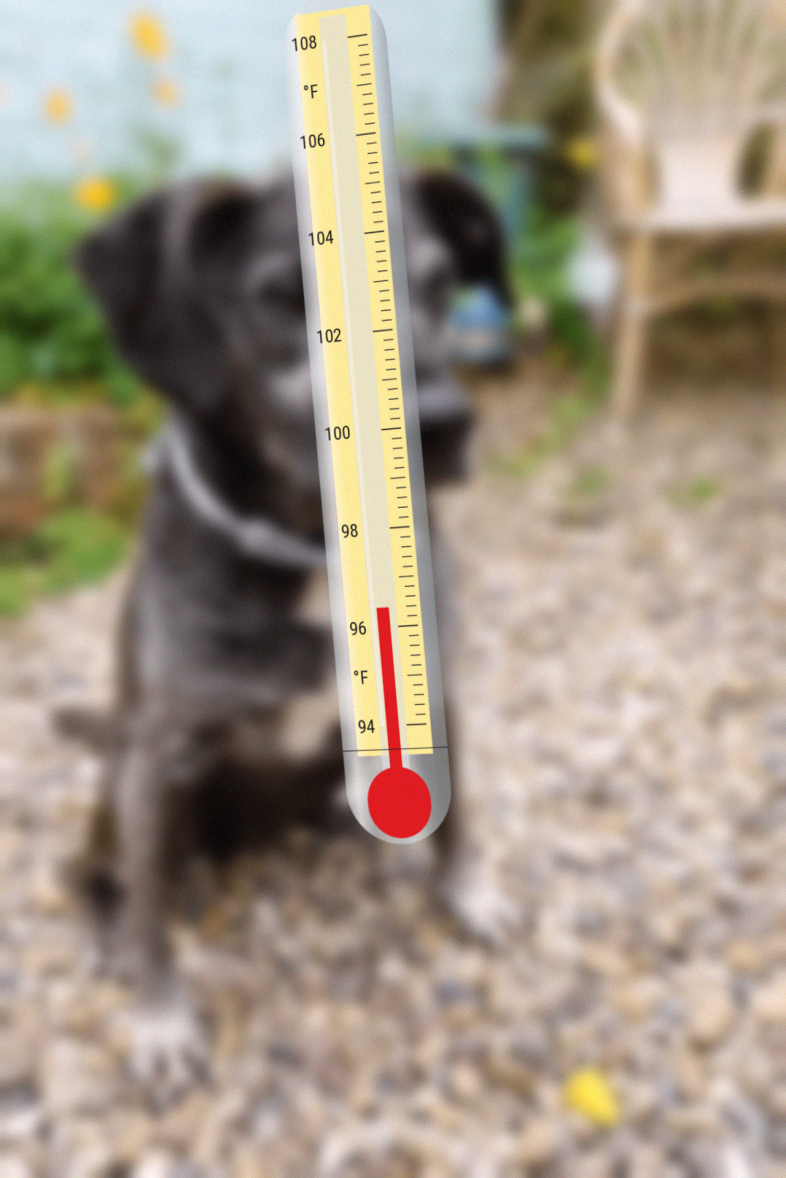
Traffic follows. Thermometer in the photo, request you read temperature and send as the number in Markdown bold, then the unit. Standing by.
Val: **96.4** °F
